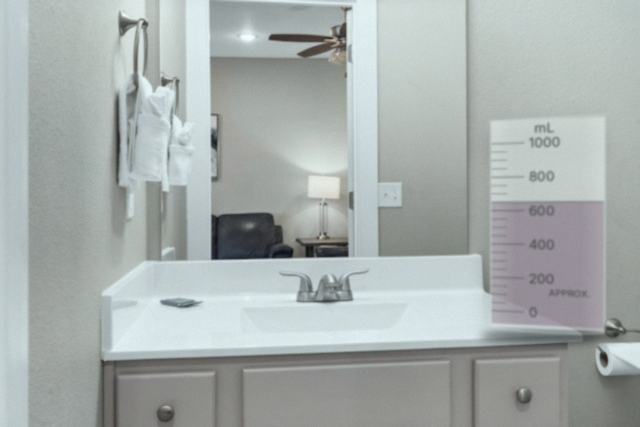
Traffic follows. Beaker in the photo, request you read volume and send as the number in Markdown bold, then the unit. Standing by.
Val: **650** mL
